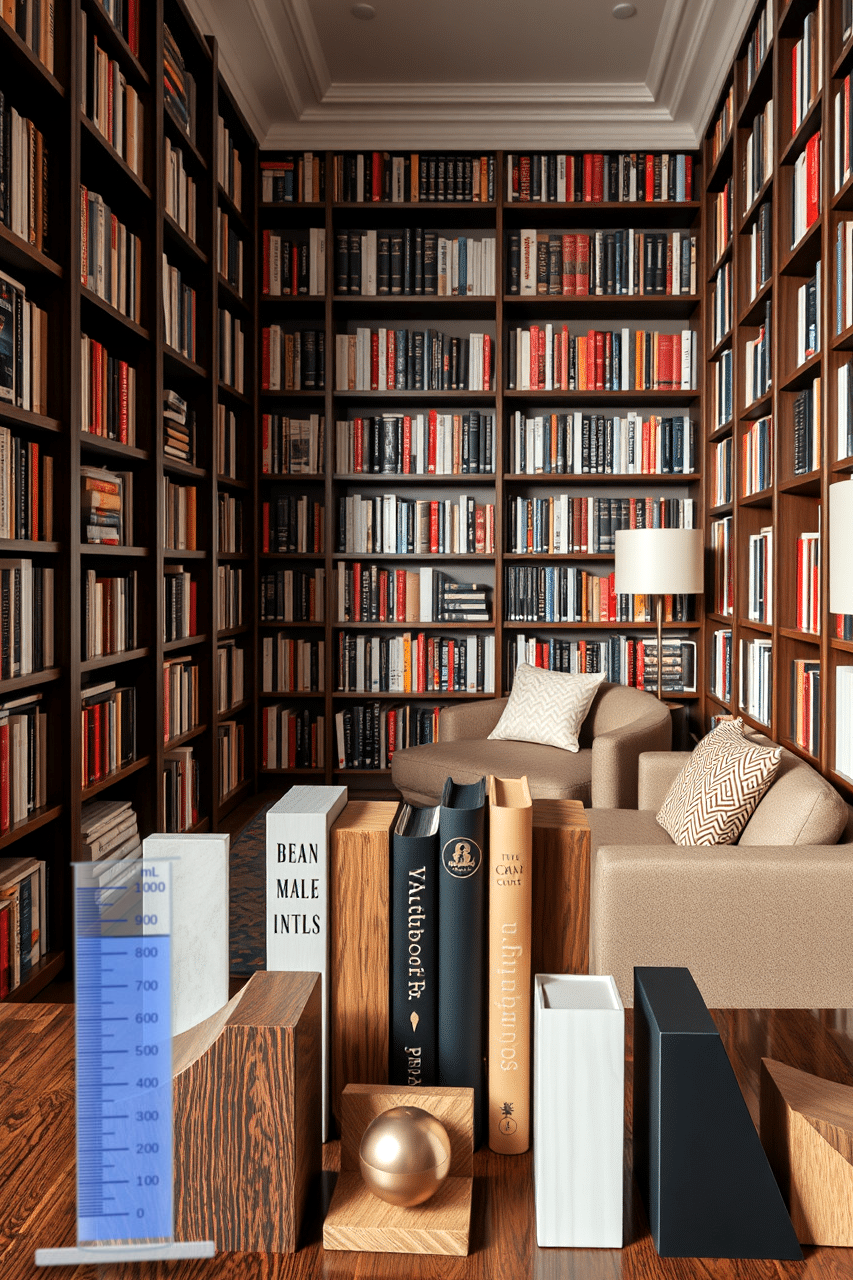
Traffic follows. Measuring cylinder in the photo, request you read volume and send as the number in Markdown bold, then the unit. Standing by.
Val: **850** mL
